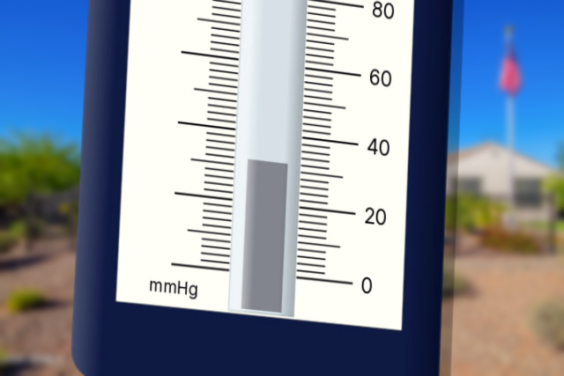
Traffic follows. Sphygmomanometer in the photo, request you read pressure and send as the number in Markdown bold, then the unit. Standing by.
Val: **32** mmHg
